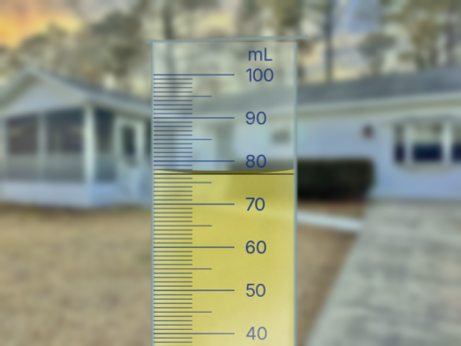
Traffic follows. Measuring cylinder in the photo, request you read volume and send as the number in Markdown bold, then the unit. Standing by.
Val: **77** mL
